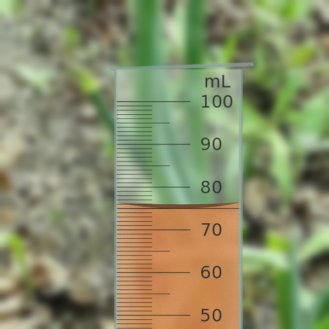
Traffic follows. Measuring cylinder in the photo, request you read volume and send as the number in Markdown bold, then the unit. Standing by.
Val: **75** mL
